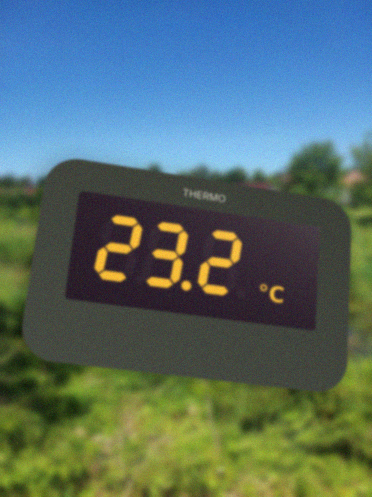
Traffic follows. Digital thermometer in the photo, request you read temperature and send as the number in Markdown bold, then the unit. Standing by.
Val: **23.2** °C
